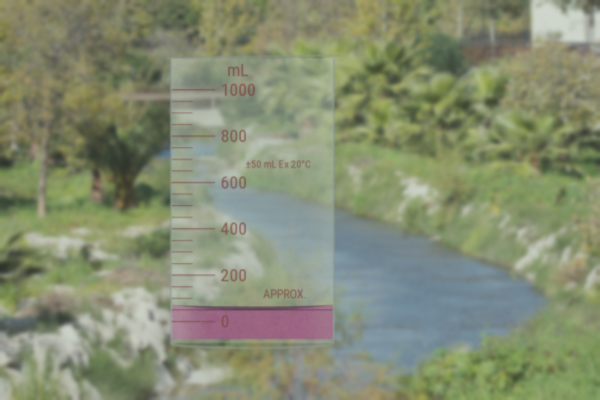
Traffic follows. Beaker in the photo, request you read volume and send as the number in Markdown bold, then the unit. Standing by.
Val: **50** mL
